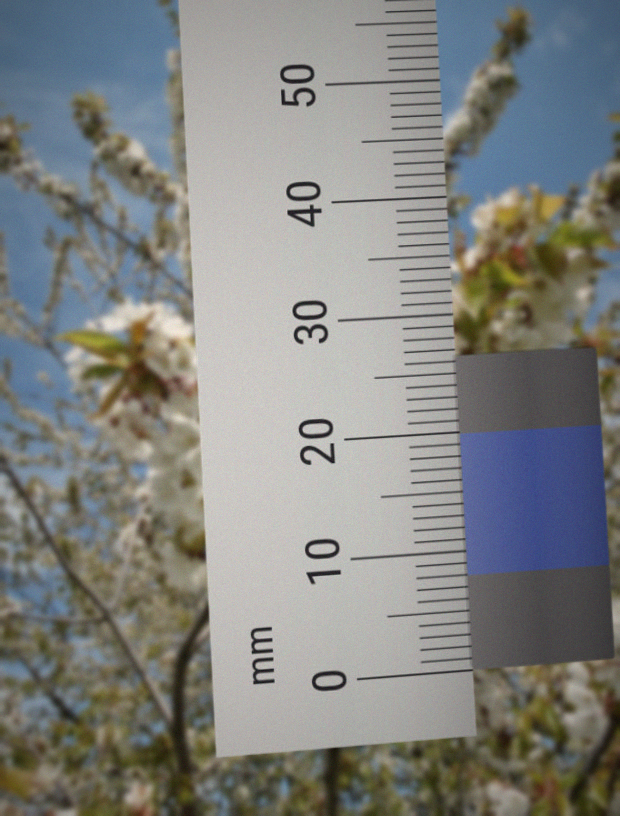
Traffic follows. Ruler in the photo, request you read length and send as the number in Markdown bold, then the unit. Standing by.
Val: **26.5** mm
